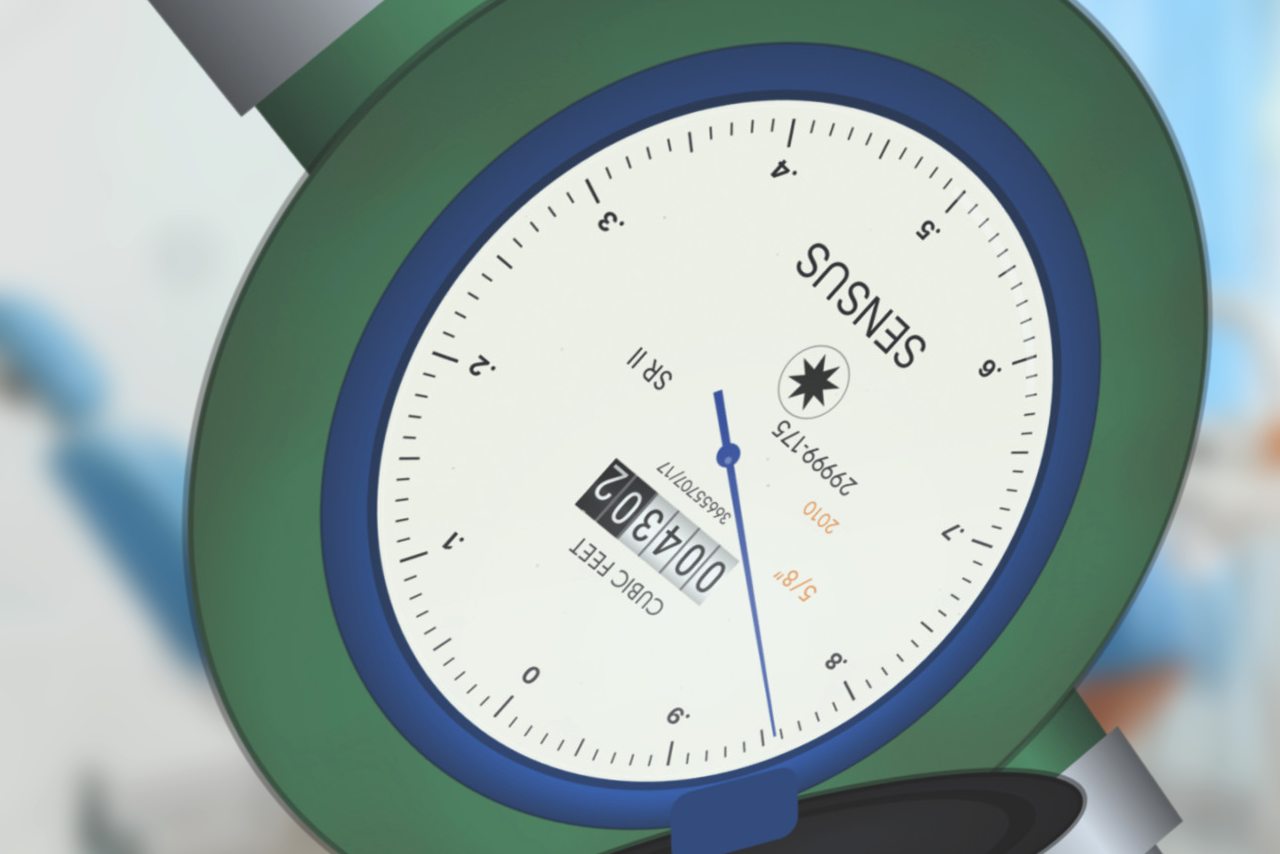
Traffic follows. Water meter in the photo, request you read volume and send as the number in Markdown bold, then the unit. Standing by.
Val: **4301.84** ft³
